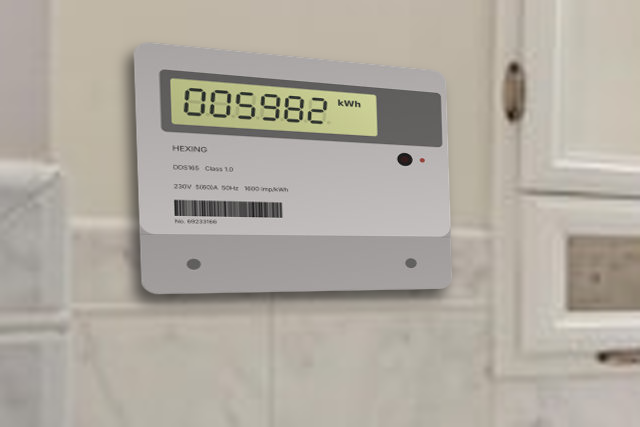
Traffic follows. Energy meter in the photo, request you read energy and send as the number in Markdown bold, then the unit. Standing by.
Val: **5982** kWh
